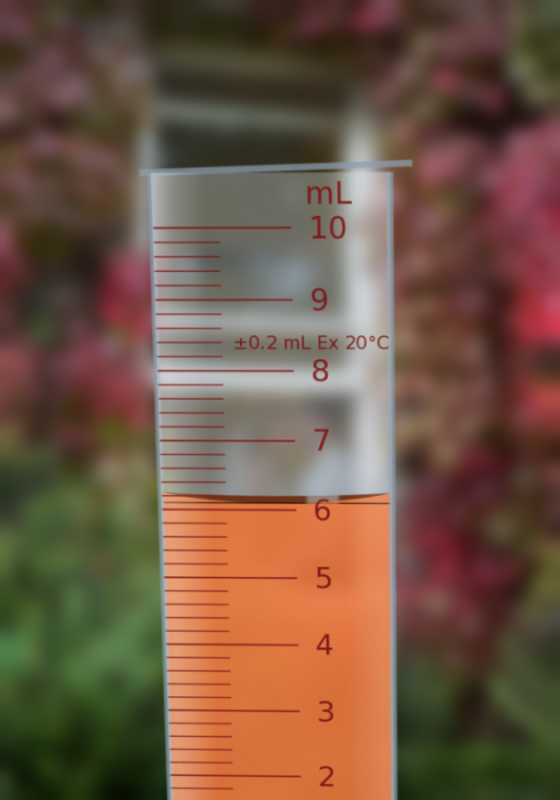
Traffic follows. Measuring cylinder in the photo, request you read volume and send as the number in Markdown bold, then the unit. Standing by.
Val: **6.1** mL
